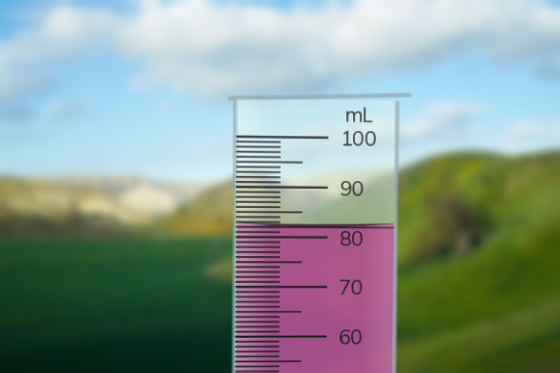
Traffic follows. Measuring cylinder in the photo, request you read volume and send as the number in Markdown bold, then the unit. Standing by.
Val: **82** mL
